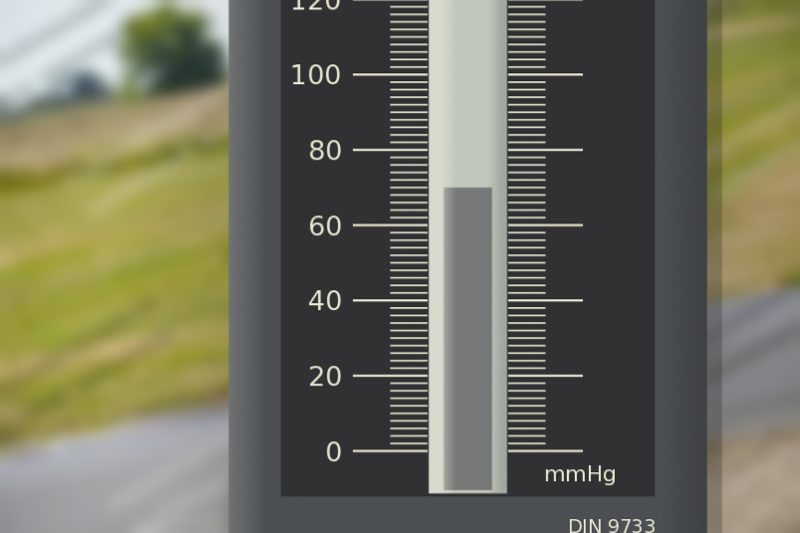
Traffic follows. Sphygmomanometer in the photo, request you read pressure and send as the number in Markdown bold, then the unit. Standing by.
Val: **70** mmHg
